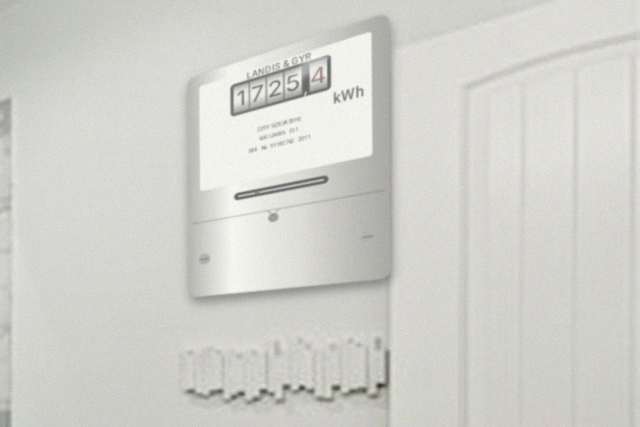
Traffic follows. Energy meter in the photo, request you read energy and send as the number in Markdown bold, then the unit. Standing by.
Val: **1725.4** kWh
